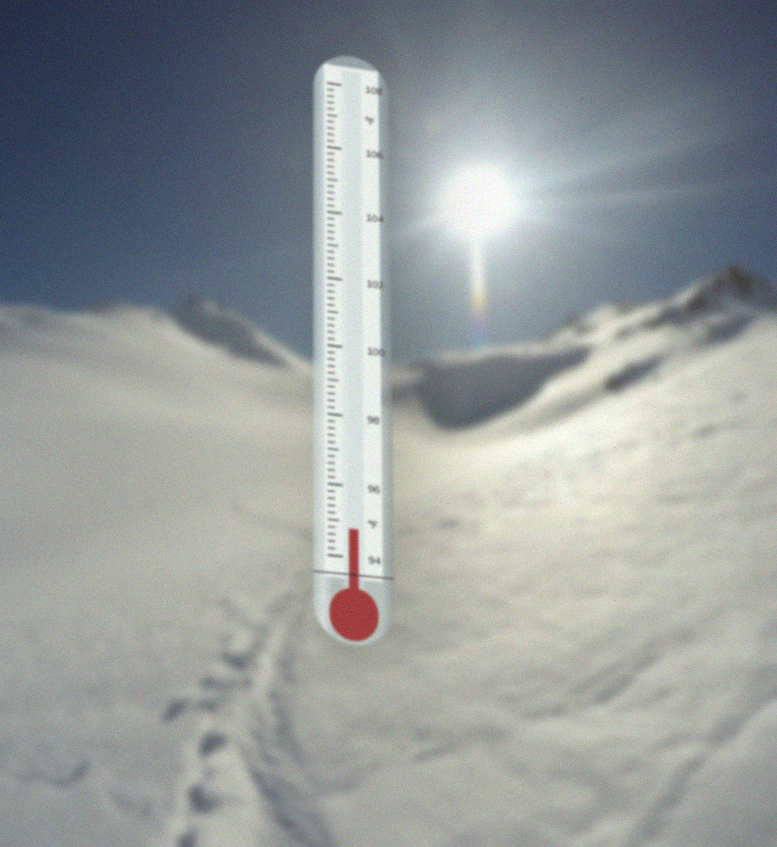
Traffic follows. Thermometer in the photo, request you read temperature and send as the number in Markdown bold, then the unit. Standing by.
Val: **94.8** °F
